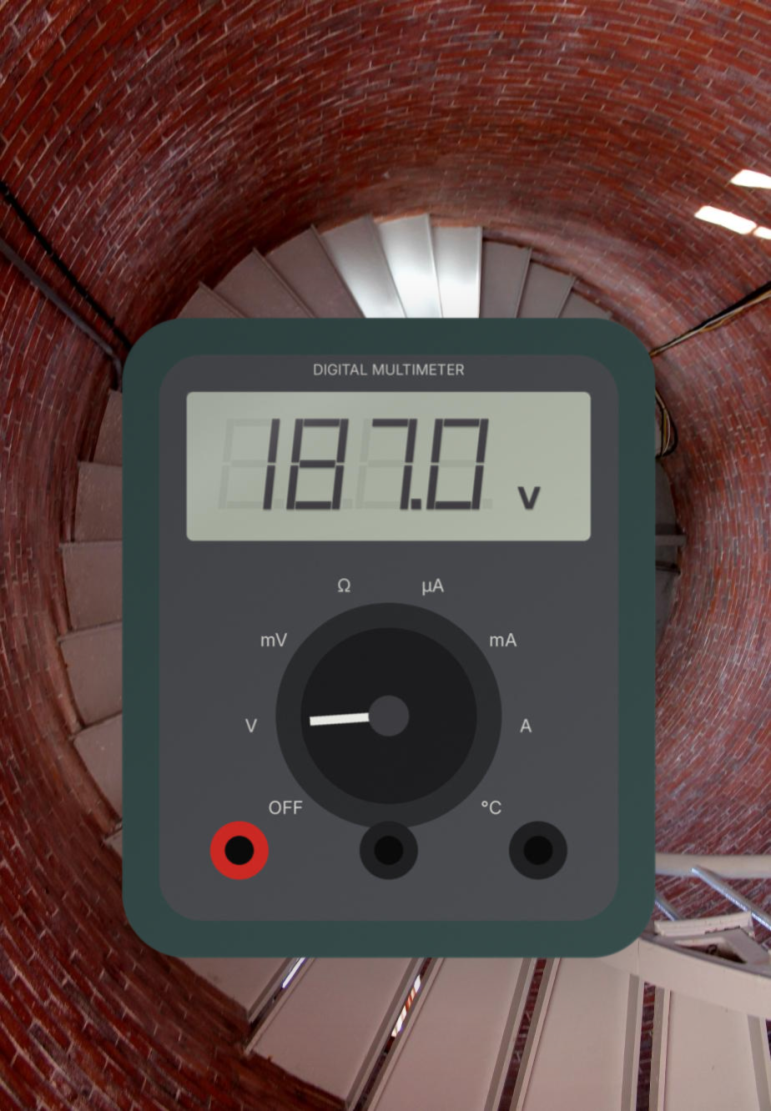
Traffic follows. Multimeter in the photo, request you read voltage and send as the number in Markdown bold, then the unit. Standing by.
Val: **187.0** V
